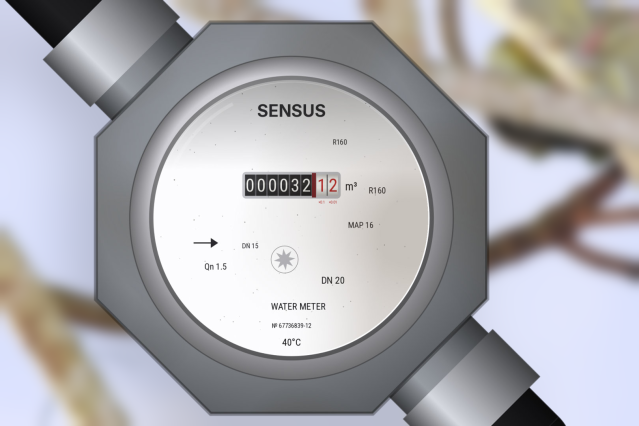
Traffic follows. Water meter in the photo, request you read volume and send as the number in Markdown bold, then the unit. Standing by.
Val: **32.12** m³
